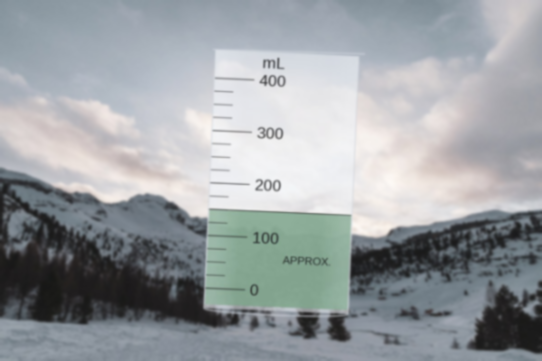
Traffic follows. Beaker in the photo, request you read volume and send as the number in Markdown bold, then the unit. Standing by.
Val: **150** mL
